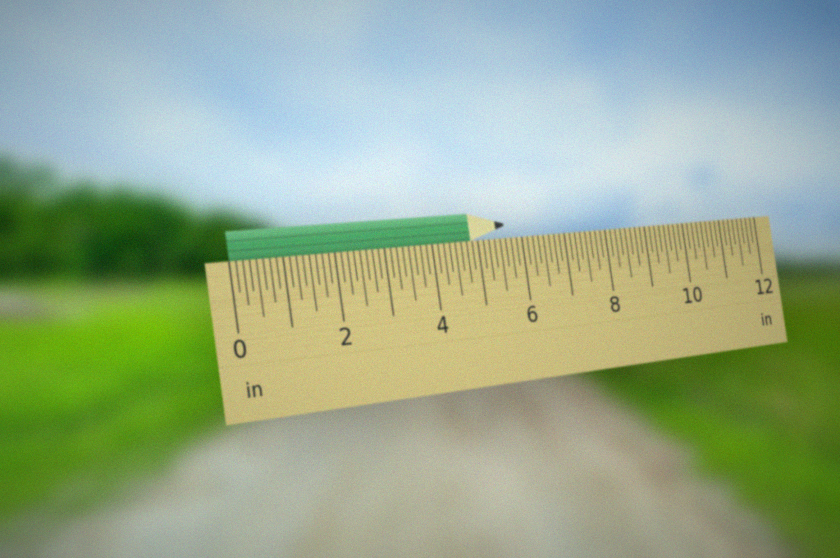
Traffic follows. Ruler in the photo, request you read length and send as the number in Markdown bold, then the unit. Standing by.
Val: **5.625** in
